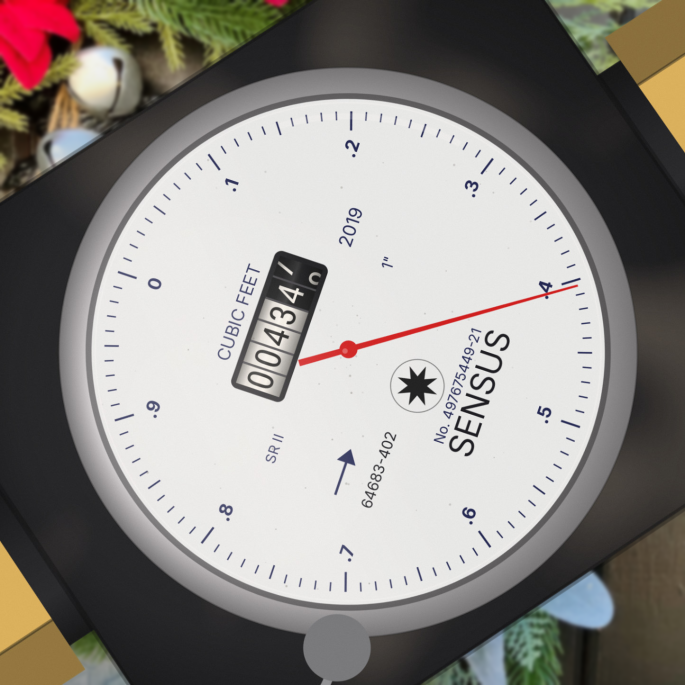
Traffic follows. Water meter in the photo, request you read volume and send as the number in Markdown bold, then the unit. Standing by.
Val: **4347.40** ft³
